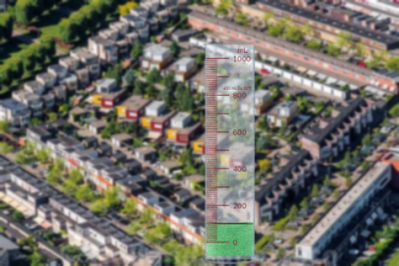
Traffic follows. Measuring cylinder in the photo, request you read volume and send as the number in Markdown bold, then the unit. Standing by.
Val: **100** mL
